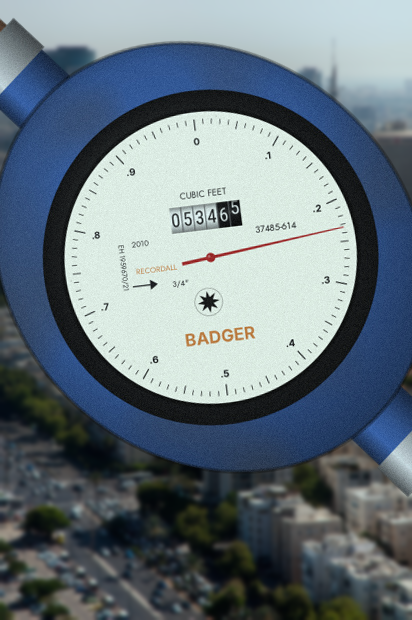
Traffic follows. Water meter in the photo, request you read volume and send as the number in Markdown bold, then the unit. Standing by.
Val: **53465.23** ft³
